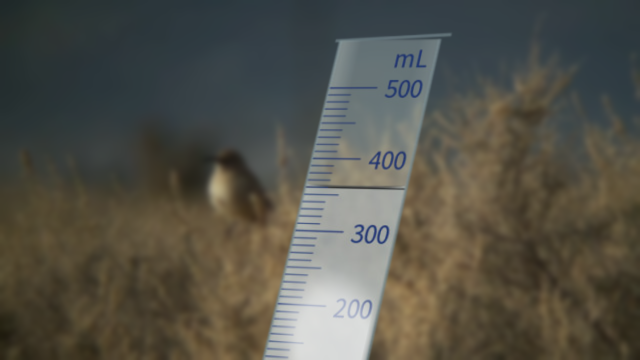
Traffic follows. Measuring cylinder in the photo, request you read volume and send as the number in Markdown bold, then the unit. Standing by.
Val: **360** mL
